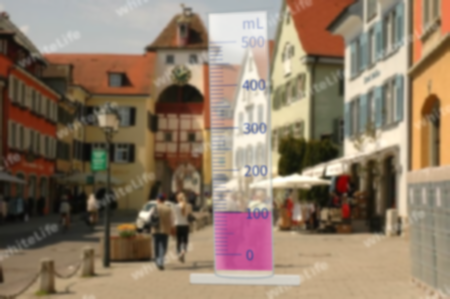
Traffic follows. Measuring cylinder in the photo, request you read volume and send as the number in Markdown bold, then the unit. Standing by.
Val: **100** mL
